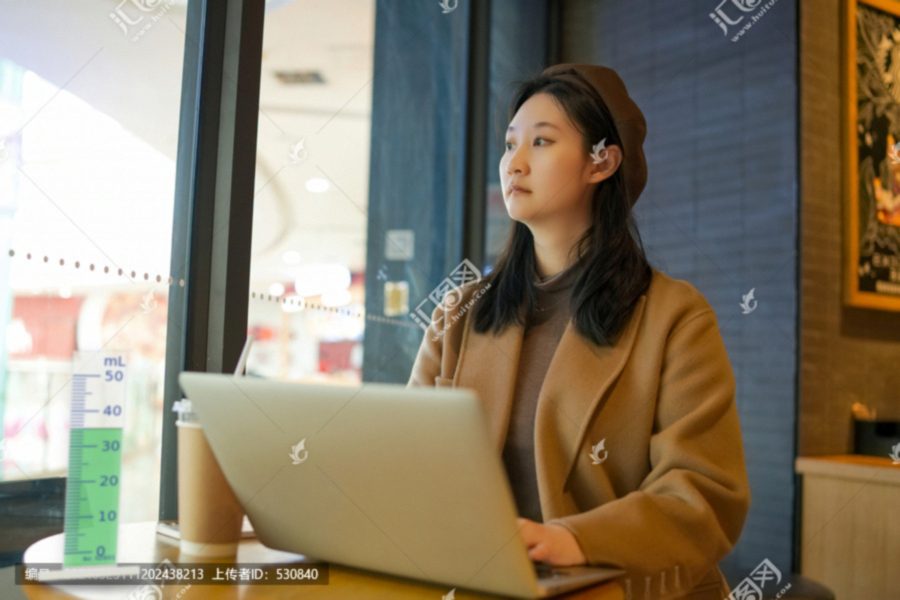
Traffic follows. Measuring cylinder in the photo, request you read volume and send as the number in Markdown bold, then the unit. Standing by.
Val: **35** mL
